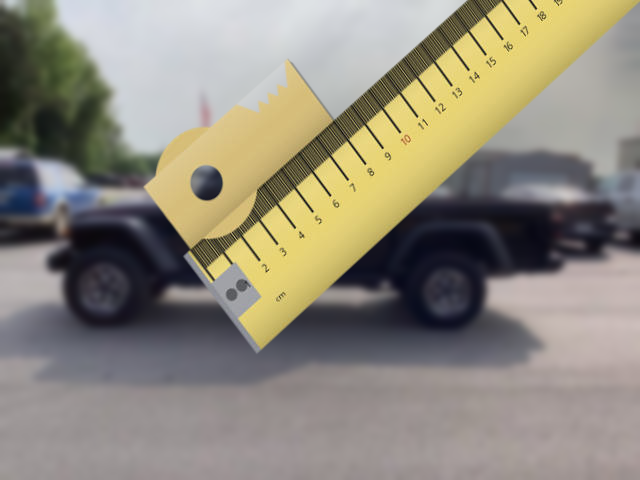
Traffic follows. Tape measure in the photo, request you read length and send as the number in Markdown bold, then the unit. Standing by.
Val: **8** cm
